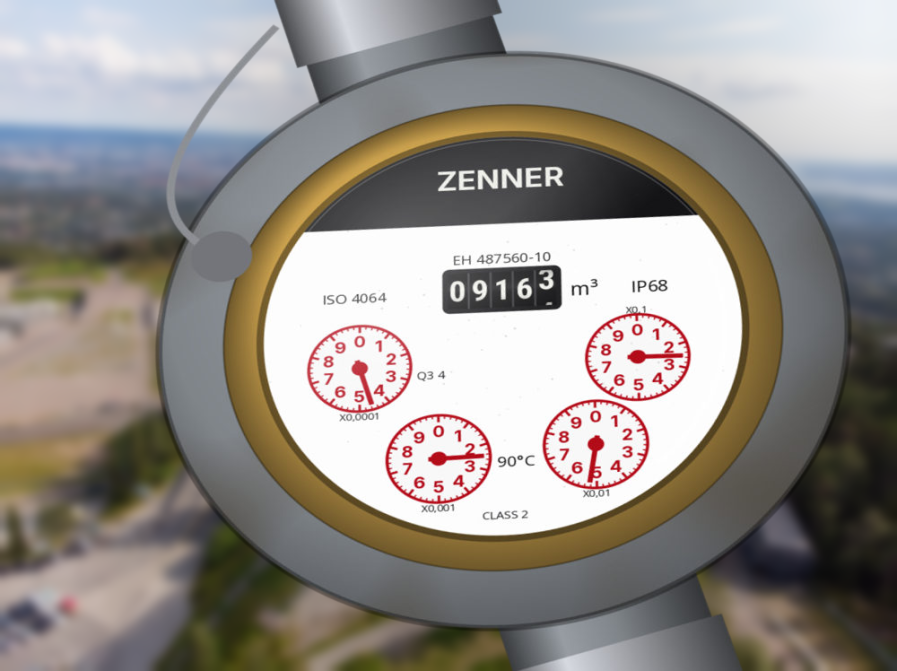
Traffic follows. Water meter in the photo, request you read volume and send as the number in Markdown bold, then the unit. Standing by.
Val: **9163.2524** m³
